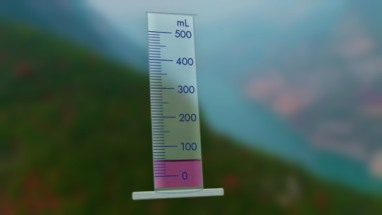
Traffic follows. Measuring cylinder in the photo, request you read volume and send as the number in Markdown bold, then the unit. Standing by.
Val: **50** mL
